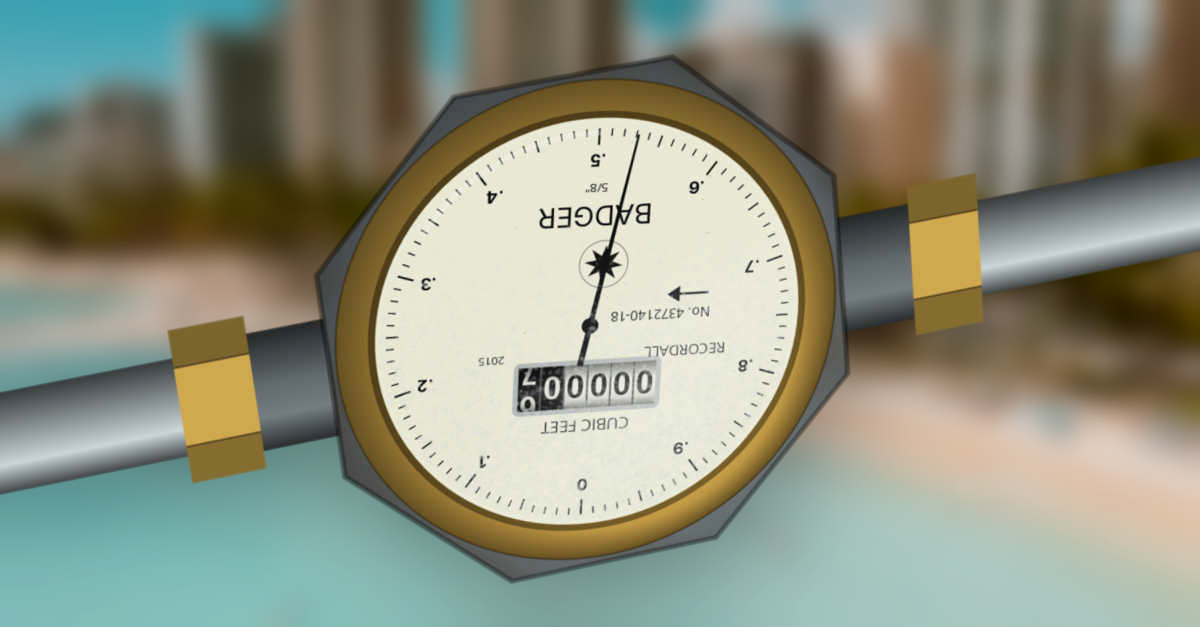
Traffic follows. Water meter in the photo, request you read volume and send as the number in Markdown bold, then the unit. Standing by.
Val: **6.53** ft³
